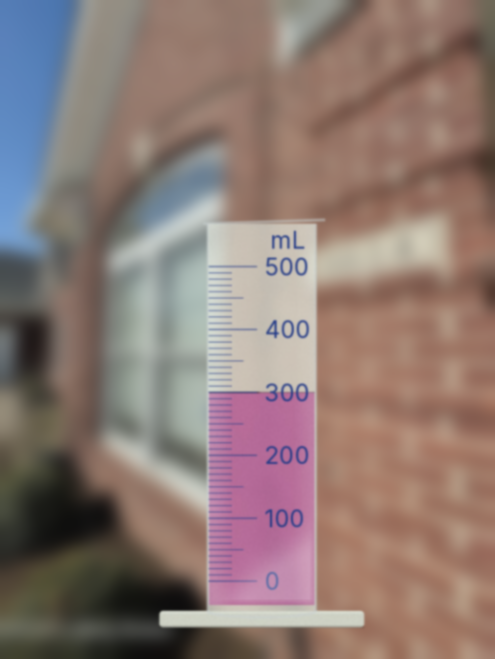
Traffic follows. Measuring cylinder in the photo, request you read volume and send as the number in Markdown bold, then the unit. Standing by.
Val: **300** mL
